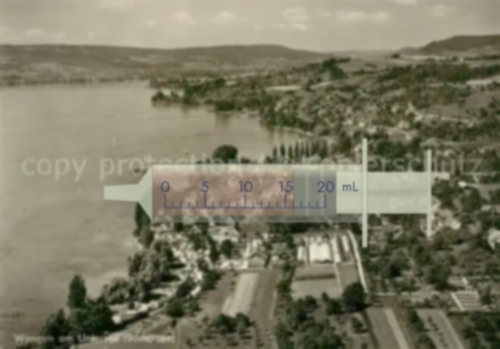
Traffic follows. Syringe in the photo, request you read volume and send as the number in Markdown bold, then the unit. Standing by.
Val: **16** mL
